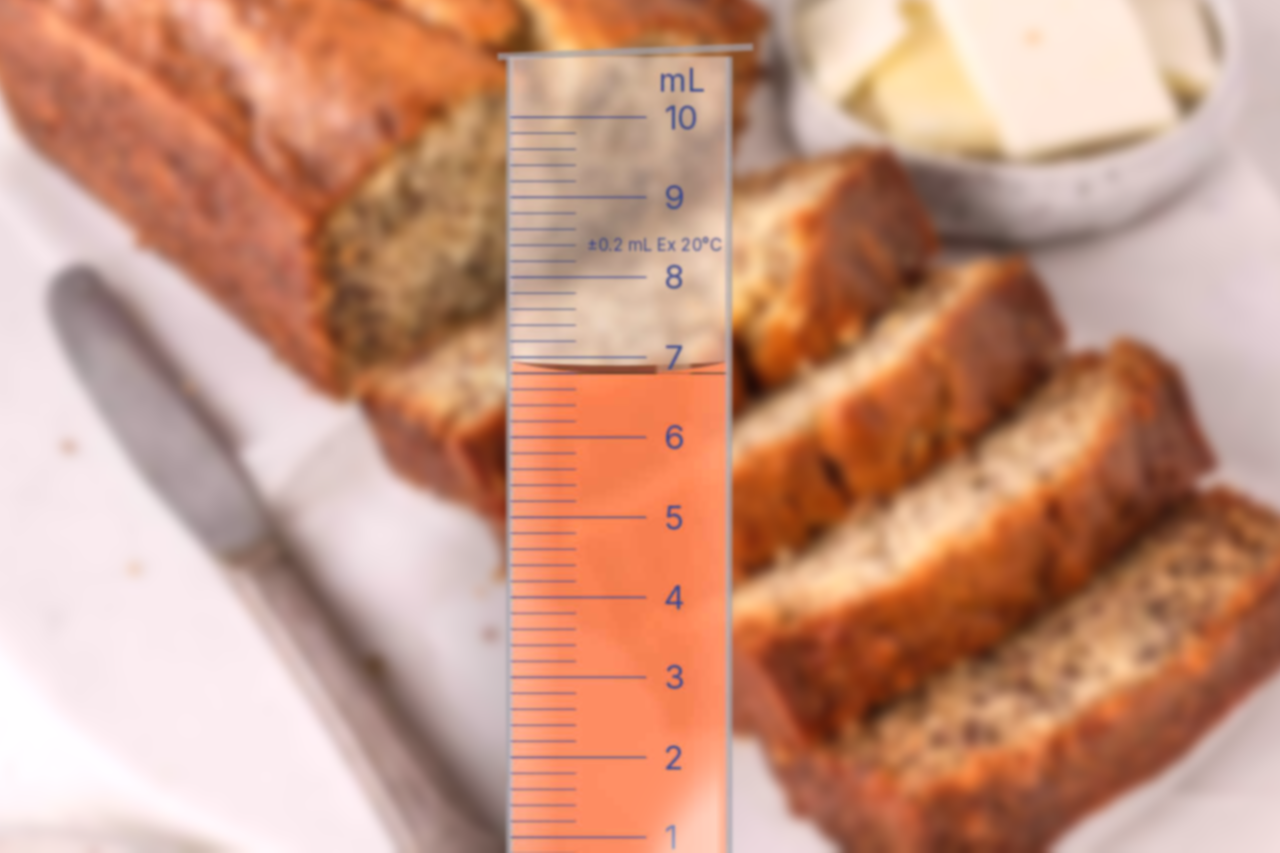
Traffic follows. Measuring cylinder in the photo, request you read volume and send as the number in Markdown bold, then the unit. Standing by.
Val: **6.8** mL
